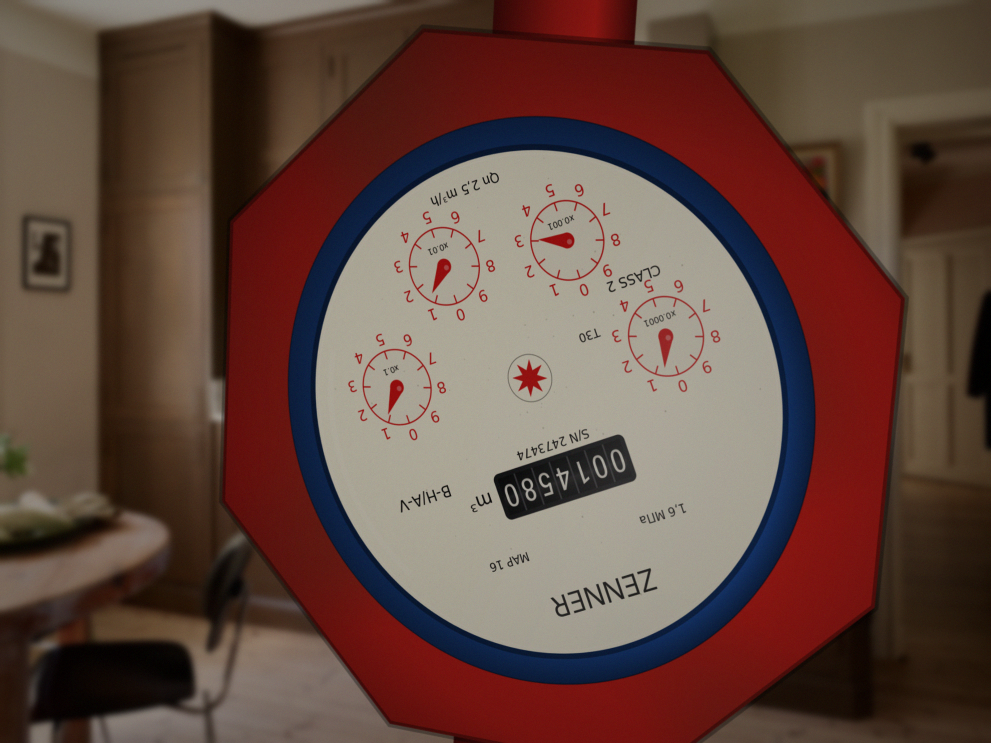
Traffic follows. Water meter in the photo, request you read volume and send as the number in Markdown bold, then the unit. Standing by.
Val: **14580.1130** m³
